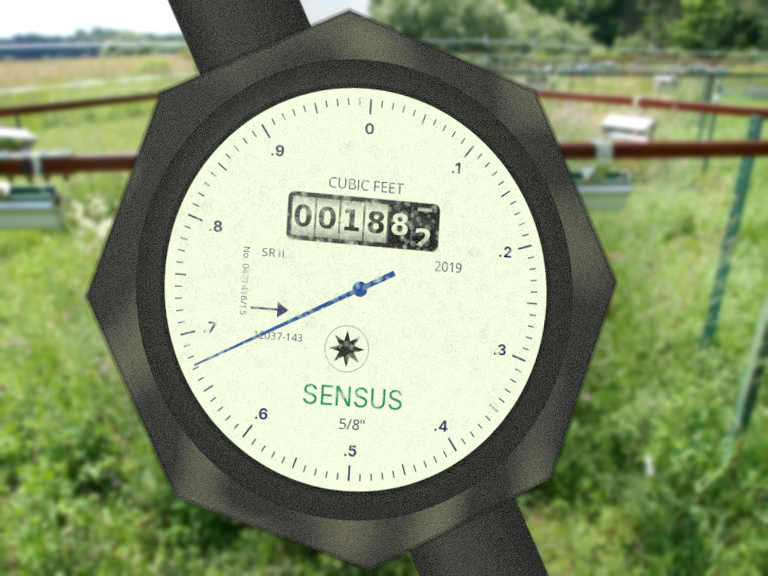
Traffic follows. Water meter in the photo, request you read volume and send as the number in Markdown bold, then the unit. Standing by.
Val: **1881.67** ft³
